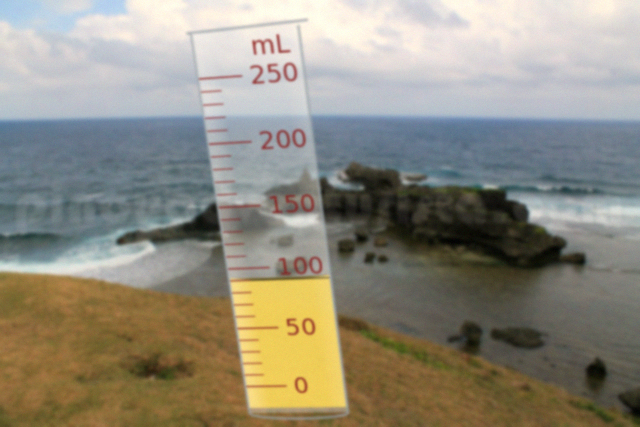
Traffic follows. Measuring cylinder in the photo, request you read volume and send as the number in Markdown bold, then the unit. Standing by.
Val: **90** mL
